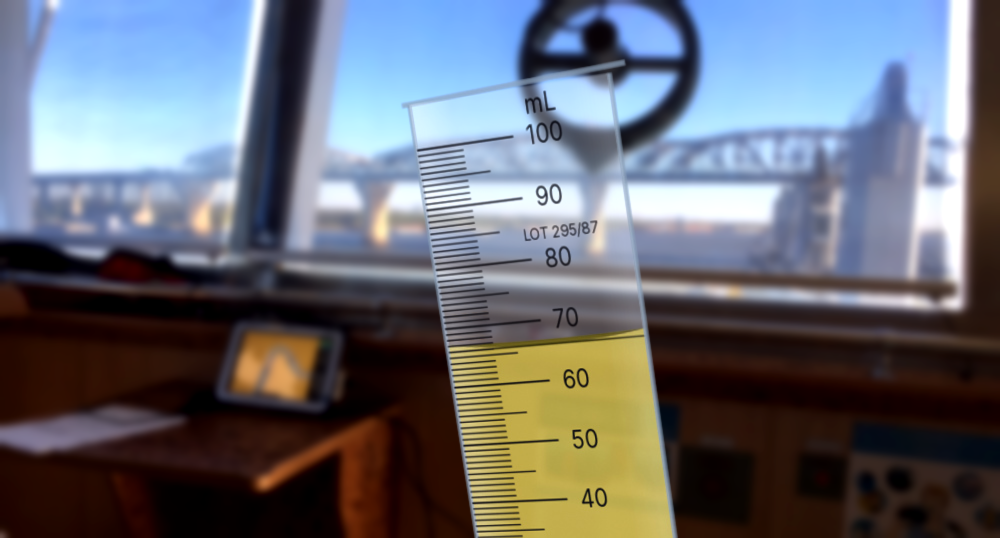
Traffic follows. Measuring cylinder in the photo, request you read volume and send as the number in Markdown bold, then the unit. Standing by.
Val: **66** mL
